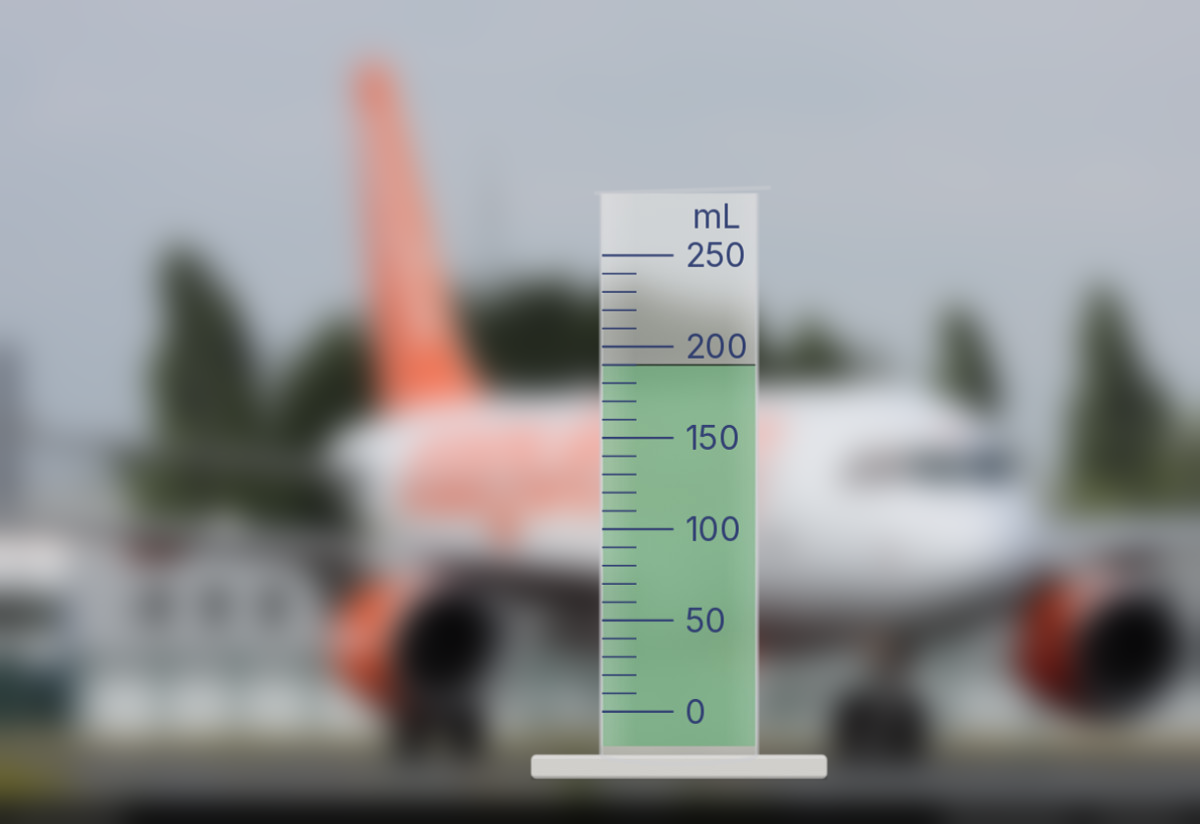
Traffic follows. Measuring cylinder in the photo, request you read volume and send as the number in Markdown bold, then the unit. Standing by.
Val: **190** mL
